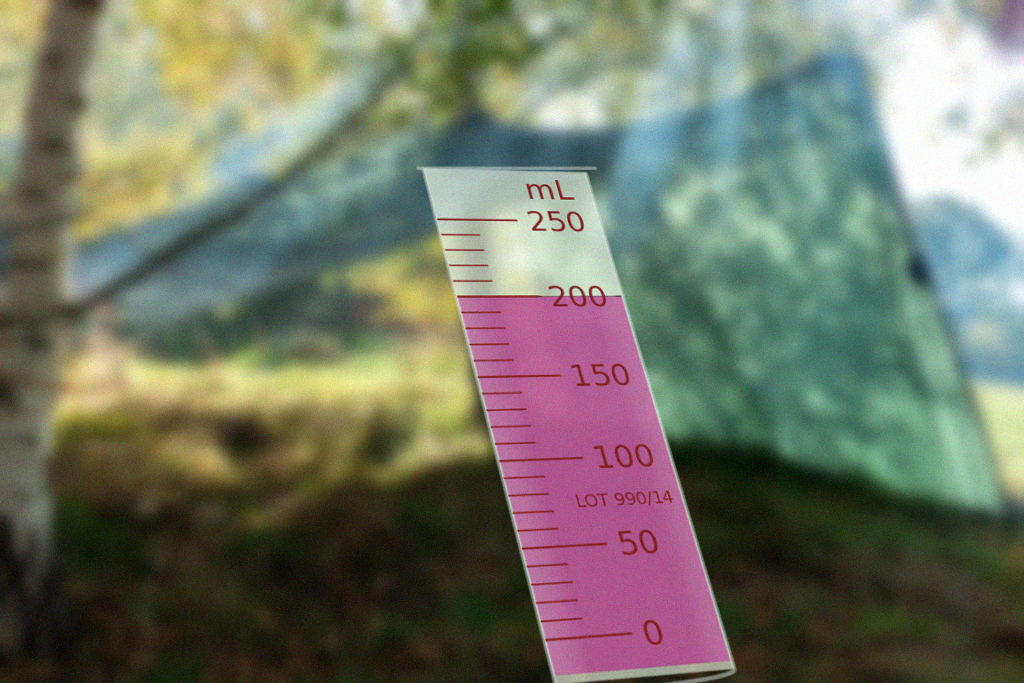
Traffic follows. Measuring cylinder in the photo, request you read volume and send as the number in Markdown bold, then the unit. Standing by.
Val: **200** mL
